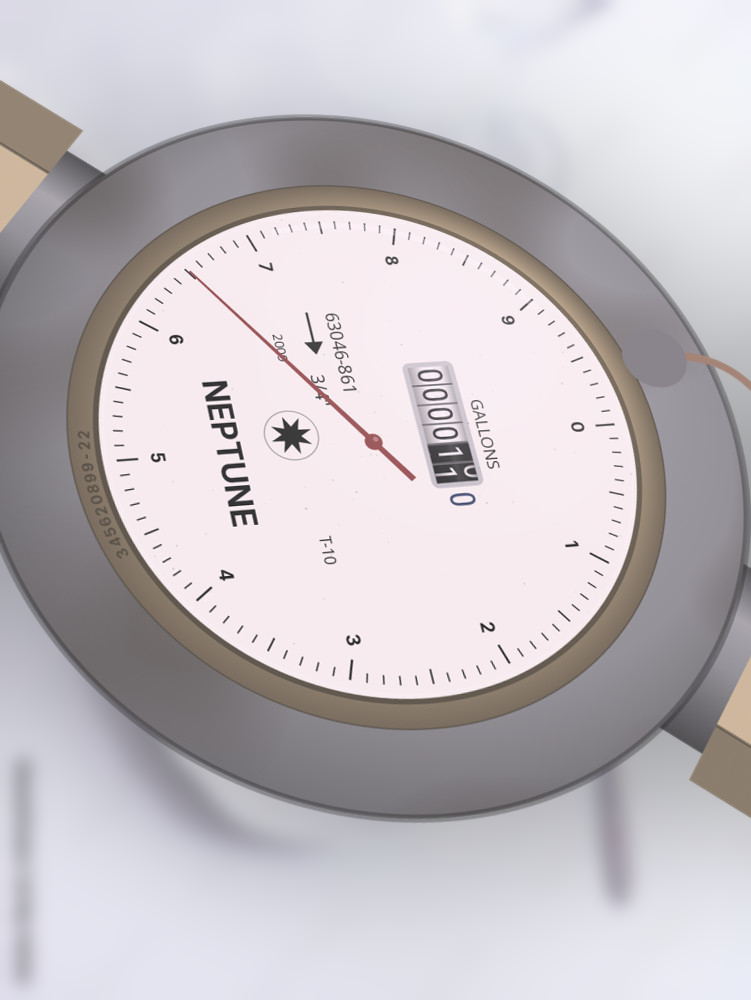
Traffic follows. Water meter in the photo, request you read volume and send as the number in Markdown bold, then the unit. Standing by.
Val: **106.5** gal
